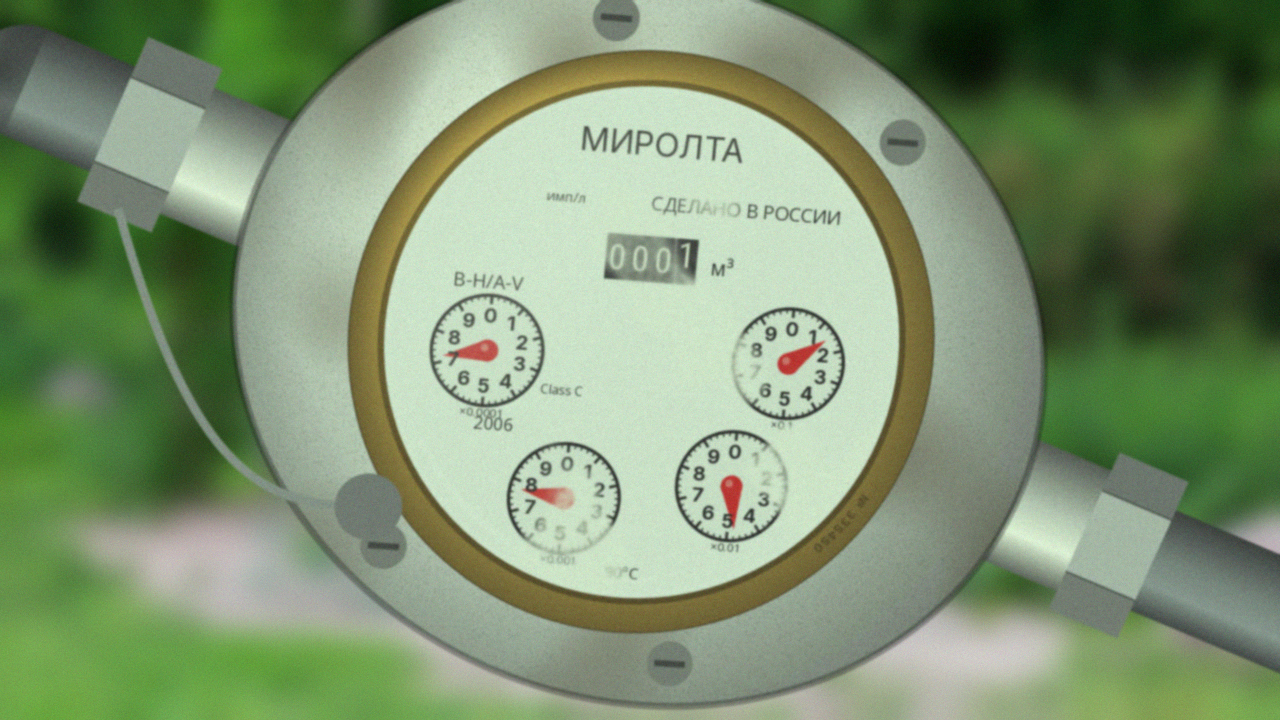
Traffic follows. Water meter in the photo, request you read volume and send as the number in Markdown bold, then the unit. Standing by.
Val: **1.1477** m³
